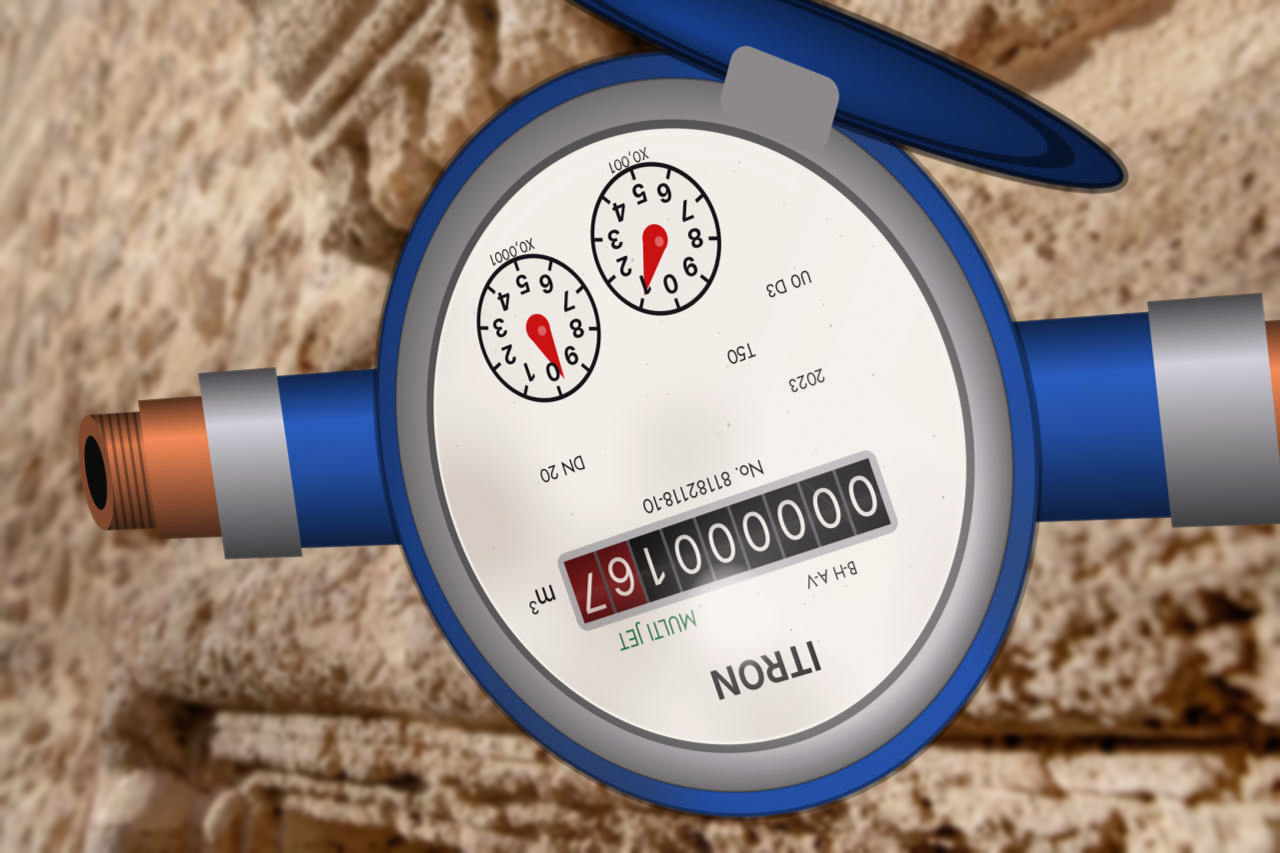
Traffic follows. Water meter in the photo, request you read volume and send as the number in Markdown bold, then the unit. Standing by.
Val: **1.6709** m³
